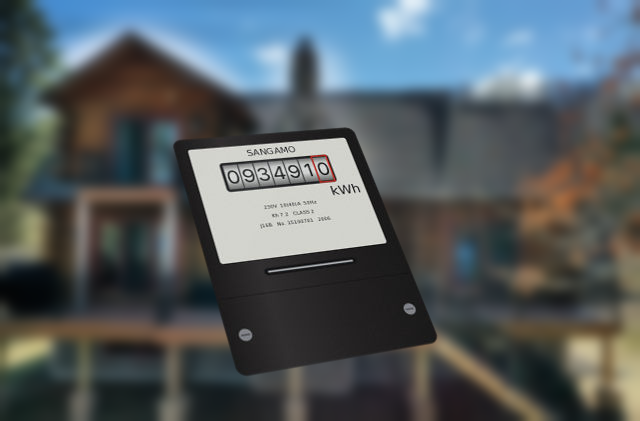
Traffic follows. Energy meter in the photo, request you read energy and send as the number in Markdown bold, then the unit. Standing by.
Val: **93491.0** kWh
